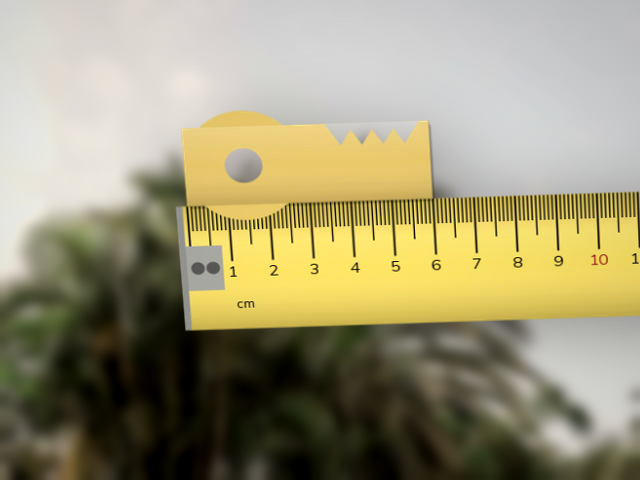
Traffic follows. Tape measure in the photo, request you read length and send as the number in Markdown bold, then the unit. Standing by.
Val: **6** cm
